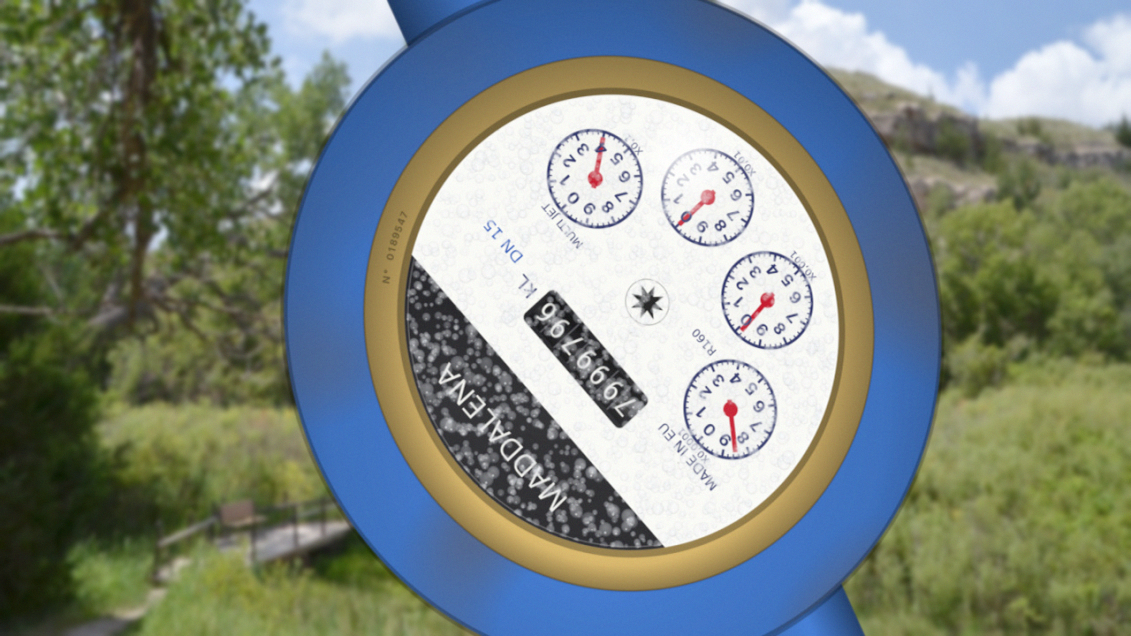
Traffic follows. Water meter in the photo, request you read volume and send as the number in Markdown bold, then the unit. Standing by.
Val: **7999796.3998** kL
